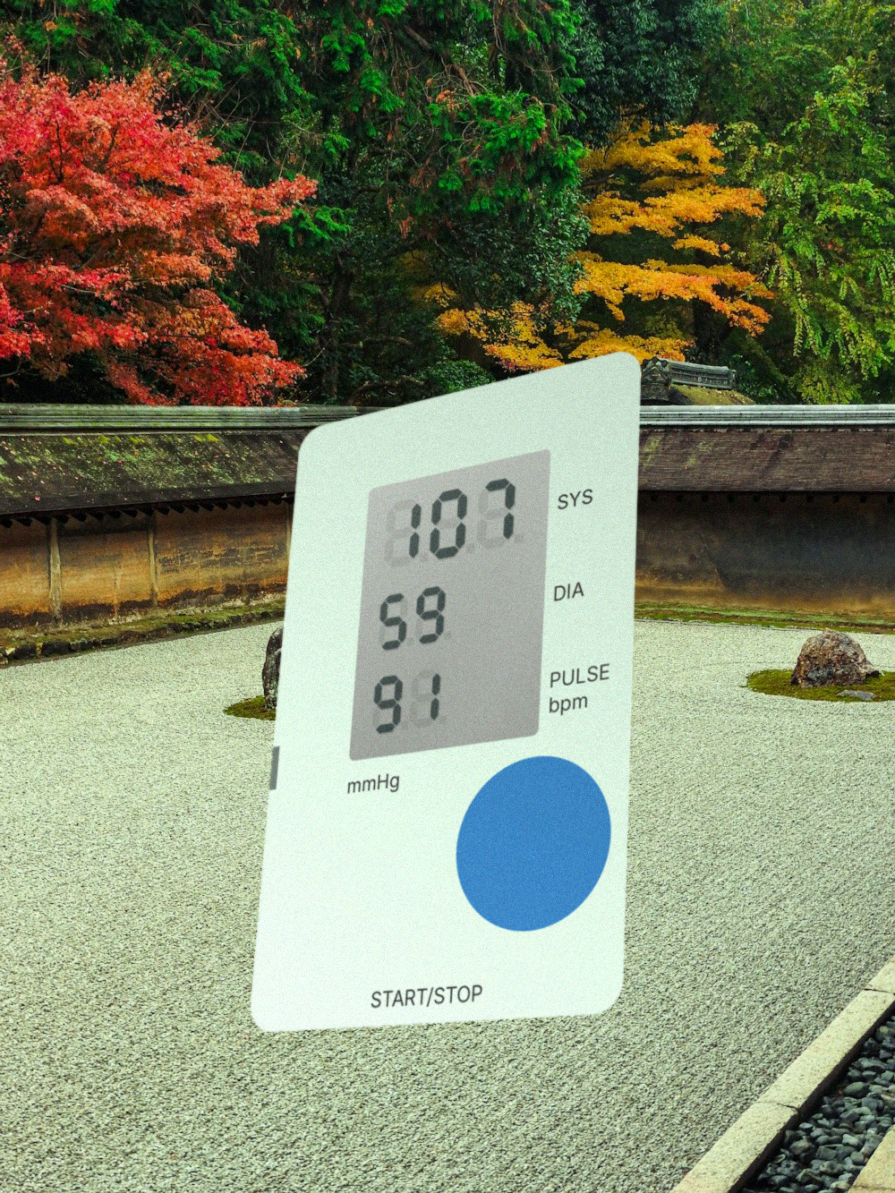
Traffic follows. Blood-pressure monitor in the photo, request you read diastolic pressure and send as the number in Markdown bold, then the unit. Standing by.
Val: **59** mmHg
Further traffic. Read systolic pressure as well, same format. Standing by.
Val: **107** mmHg
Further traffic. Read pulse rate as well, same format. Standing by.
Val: **91** bpm
